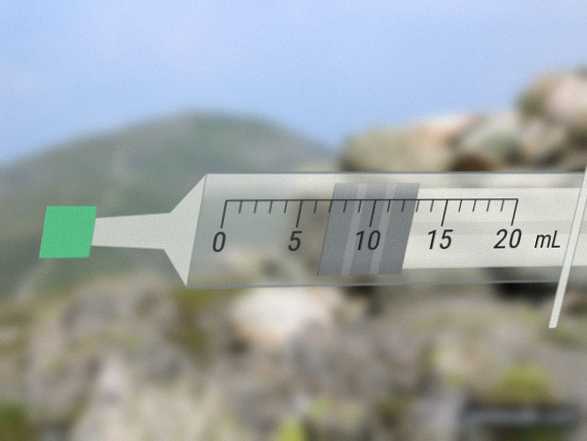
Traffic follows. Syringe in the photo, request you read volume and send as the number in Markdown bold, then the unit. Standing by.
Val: **7** mL
